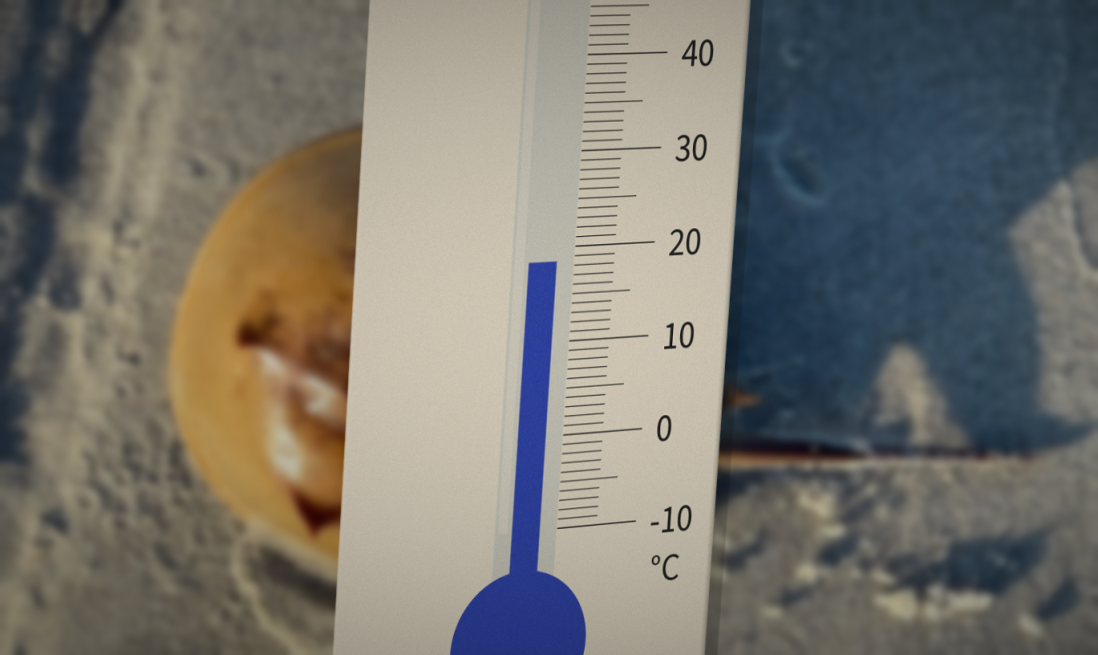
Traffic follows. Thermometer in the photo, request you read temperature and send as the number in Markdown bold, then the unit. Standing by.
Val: **18.5** °C
